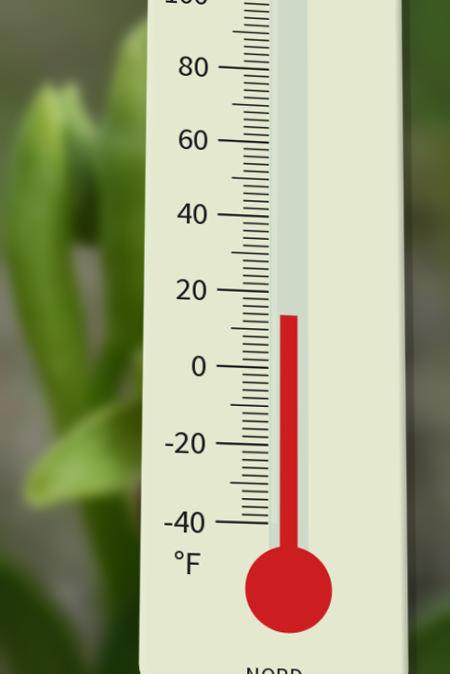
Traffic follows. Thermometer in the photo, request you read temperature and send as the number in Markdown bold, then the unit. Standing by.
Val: **14** °F
